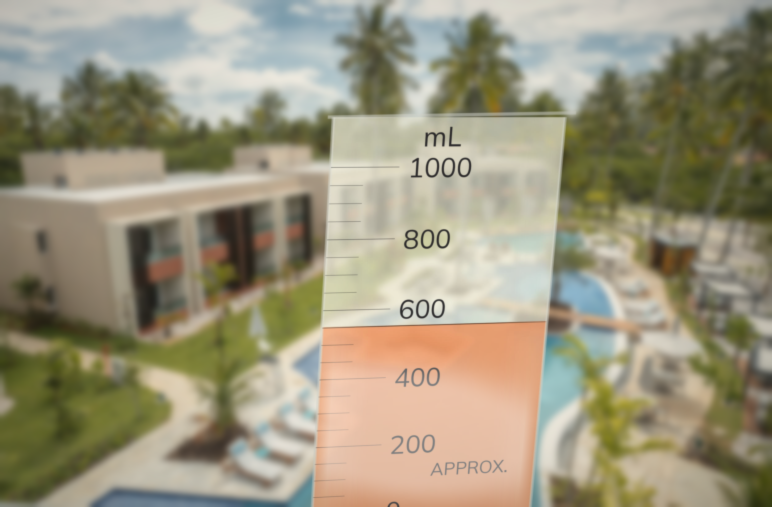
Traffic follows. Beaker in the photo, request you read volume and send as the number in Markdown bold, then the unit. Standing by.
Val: **550** mL
